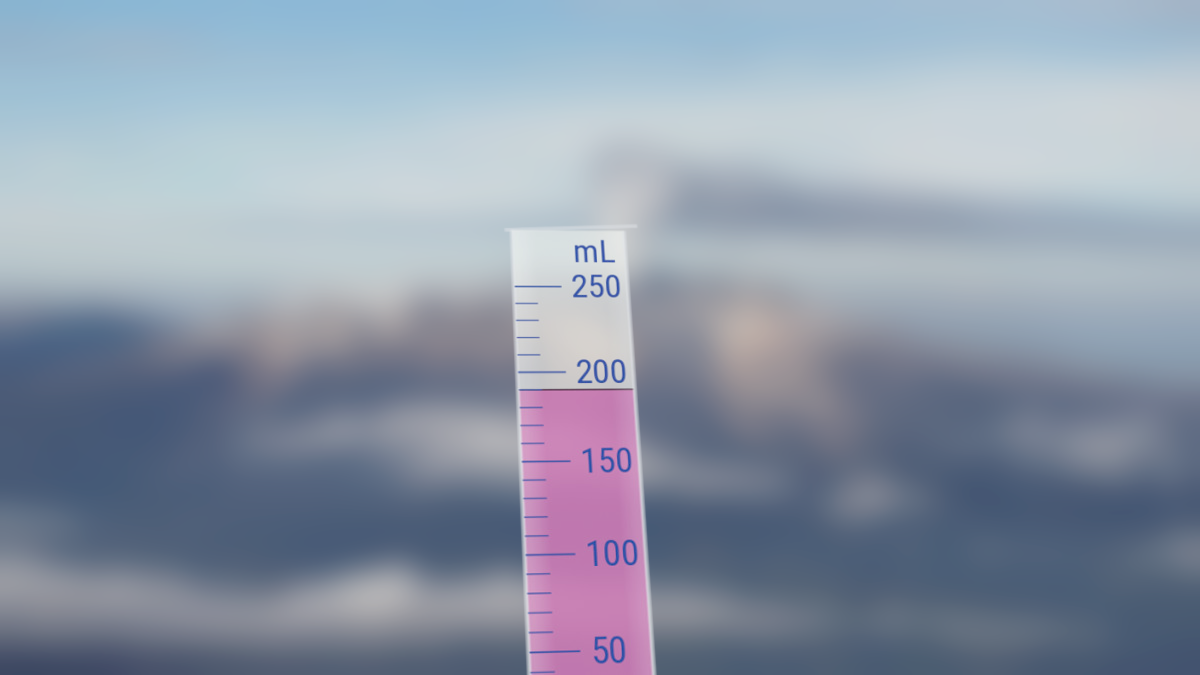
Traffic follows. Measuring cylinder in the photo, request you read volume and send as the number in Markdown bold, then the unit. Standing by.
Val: **190** mL
